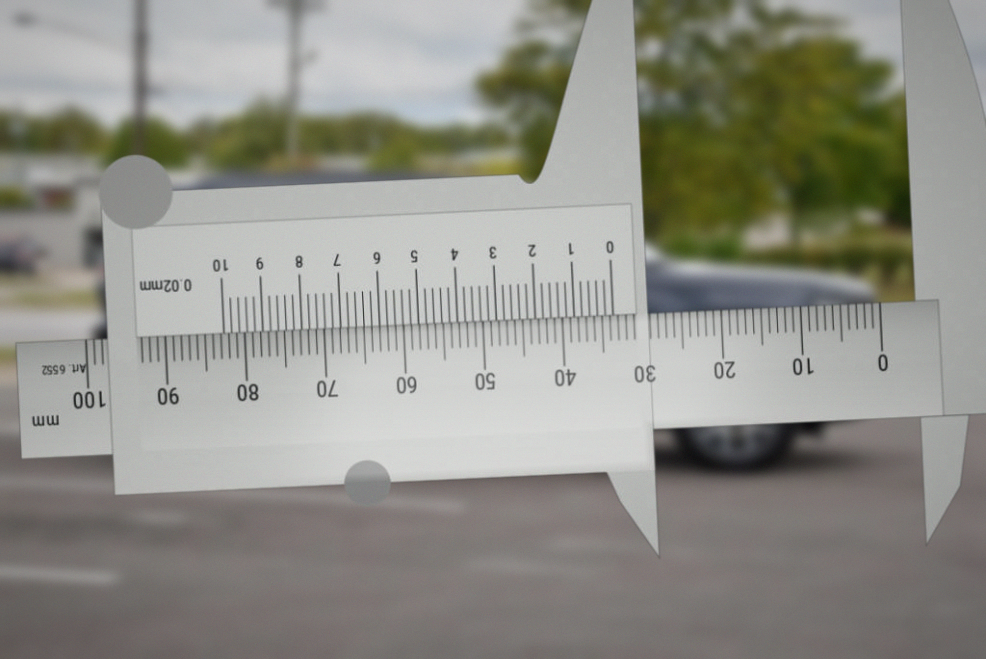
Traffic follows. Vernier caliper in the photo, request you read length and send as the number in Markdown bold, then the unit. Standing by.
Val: **33.6** mm
